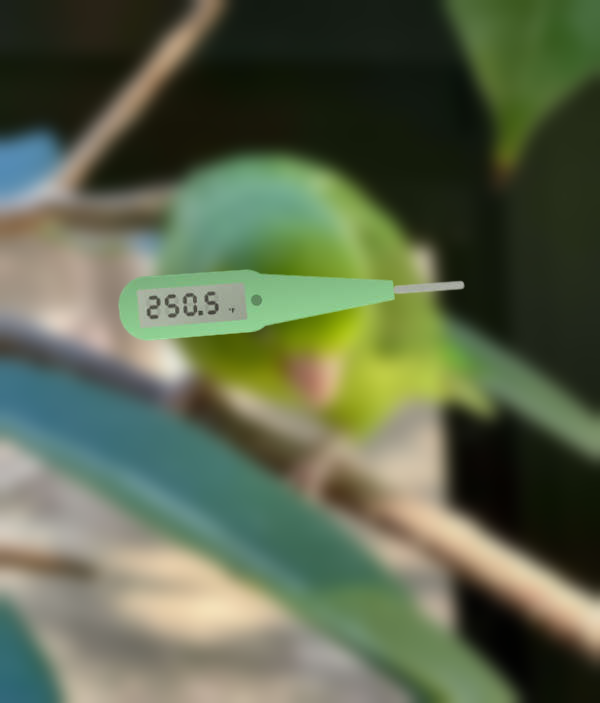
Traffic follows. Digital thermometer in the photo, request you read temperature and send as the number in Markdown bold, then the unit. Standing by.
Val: **250.5** °F
